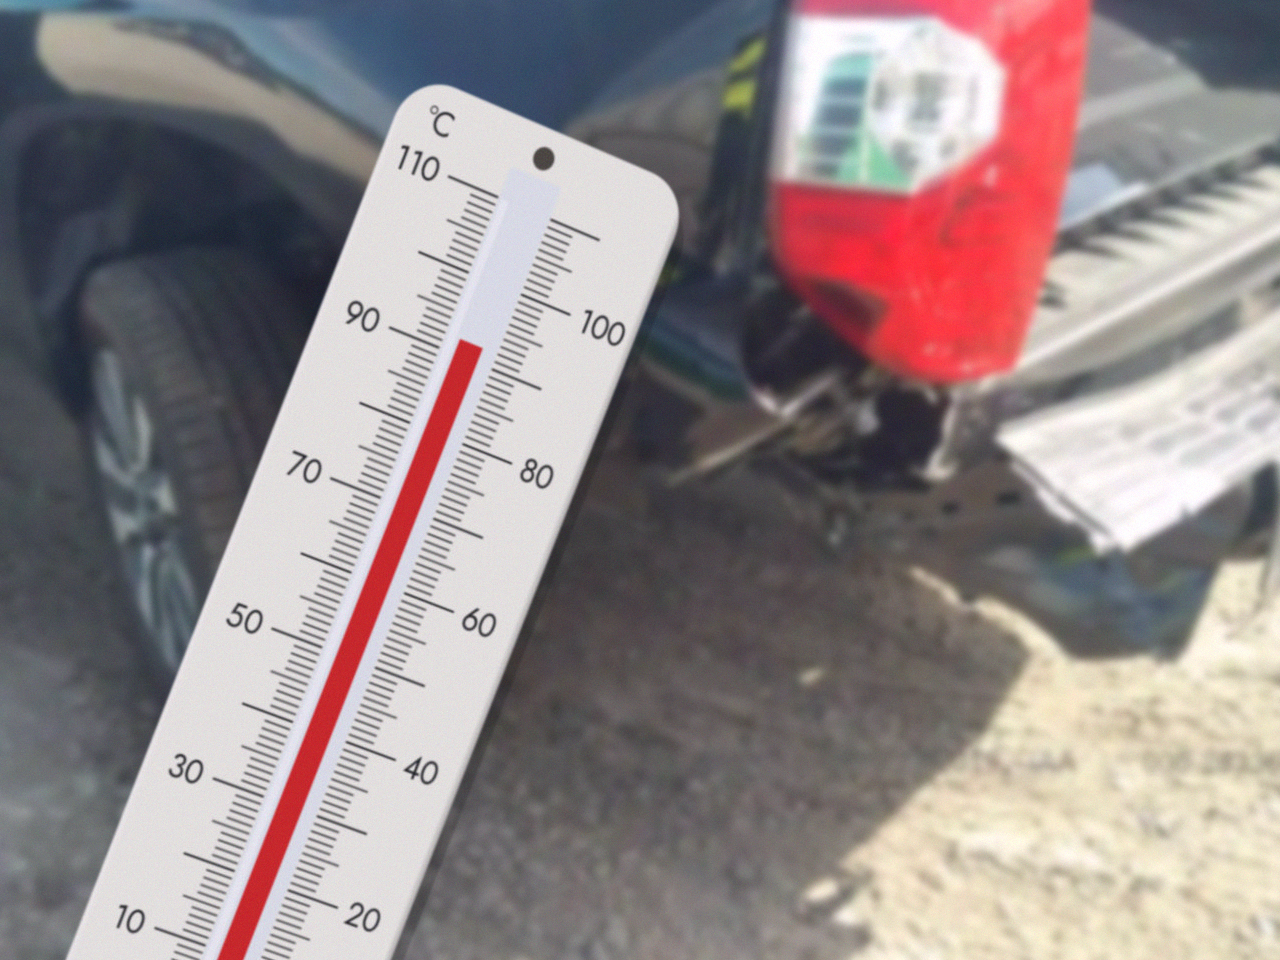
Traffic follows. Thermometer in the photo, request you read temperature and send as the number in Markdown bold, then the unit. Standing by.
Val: **92** °C
